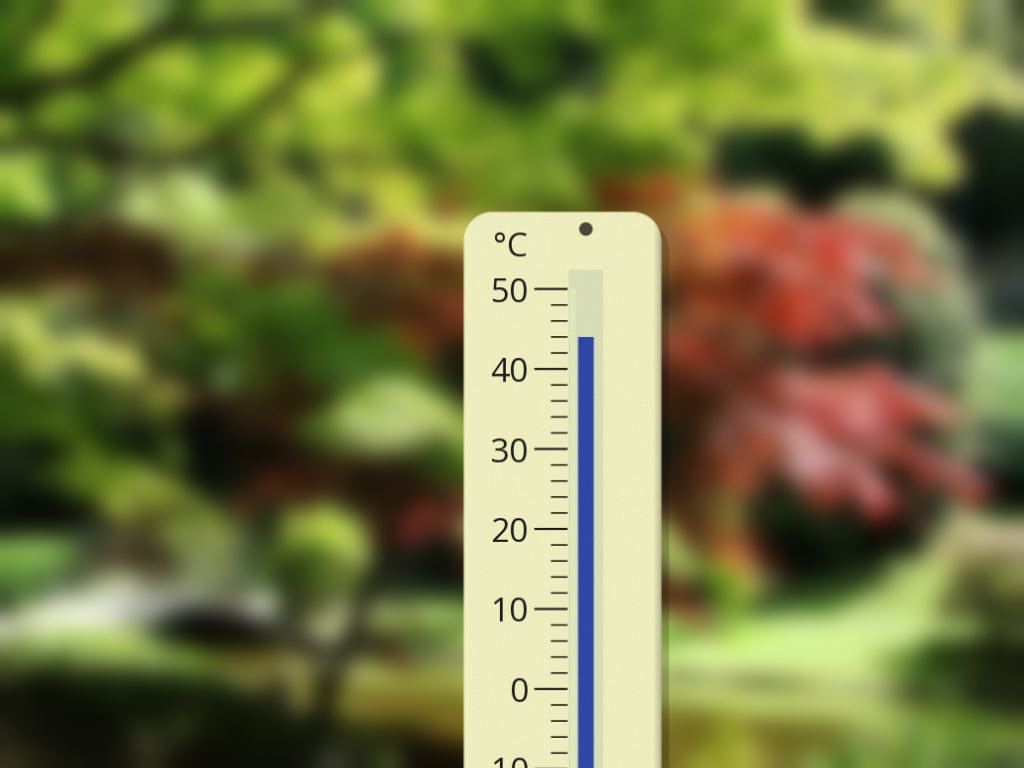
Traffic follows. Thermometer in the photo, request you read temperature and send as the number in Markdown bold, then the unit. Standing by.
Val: **44** °C
